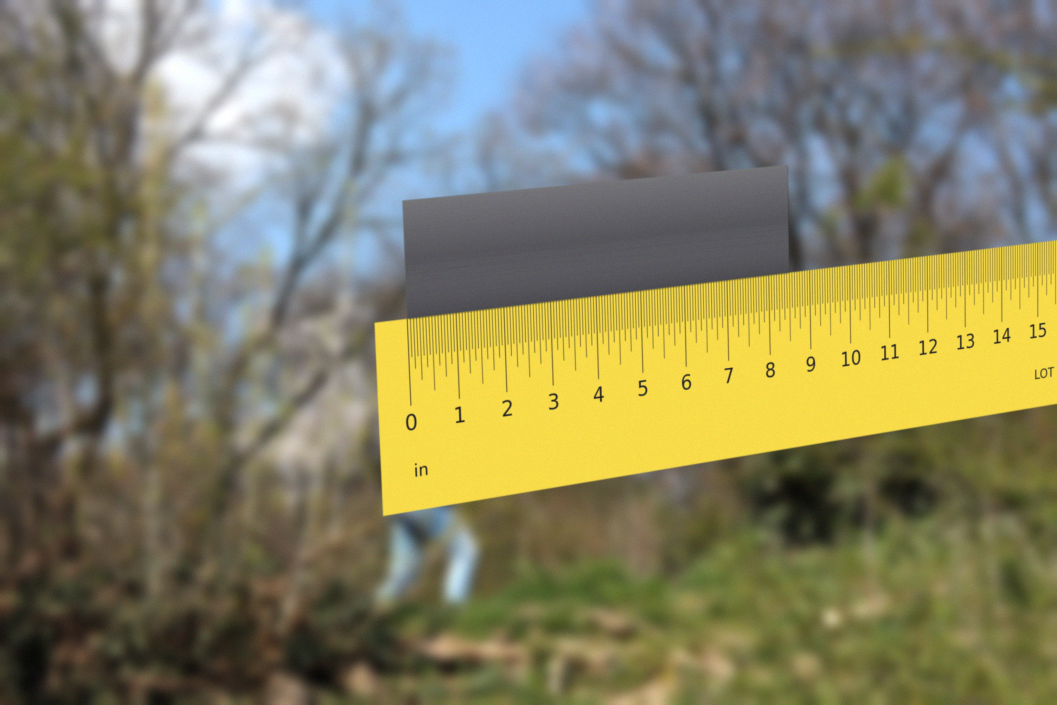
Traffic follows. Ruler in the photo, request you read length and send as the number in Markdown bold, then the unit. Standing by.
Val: **8.5** in
